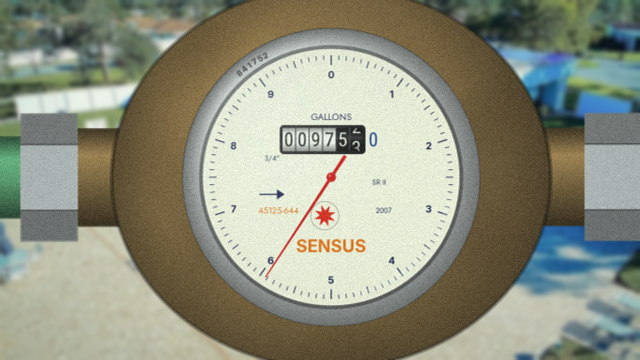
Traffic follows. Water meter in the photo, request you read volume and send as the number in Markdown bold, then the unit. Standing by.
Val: **97525.9** gal
